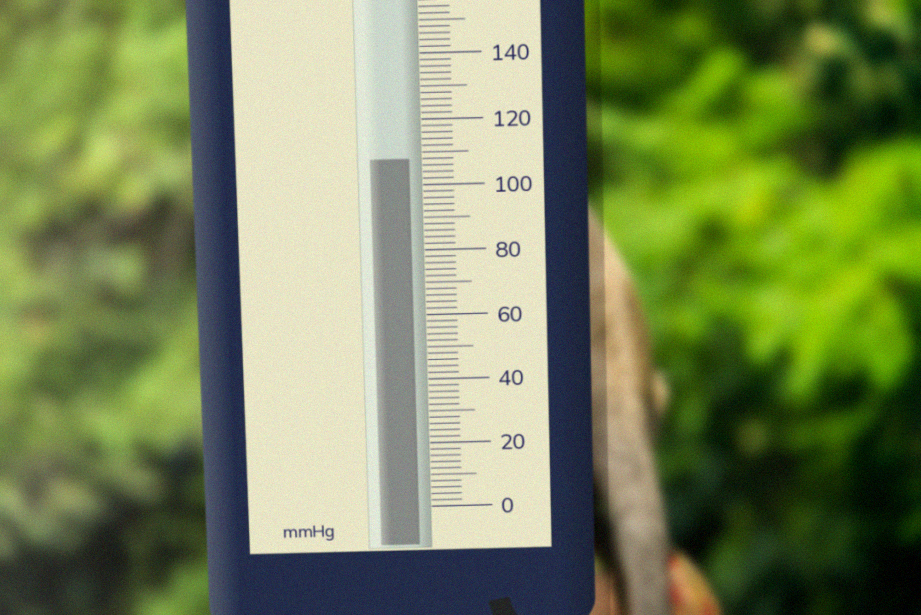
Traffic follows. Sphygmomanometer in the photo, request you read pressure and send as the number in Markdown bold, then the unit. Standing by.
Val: **108** mmHg
